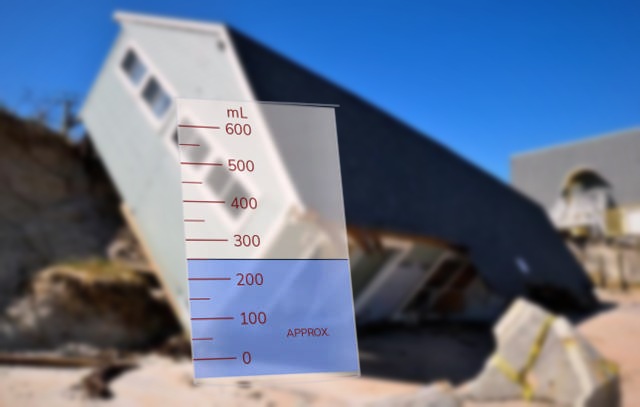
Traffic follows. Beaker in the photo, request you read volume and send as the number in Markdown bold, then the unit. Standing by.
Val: **250** mL
